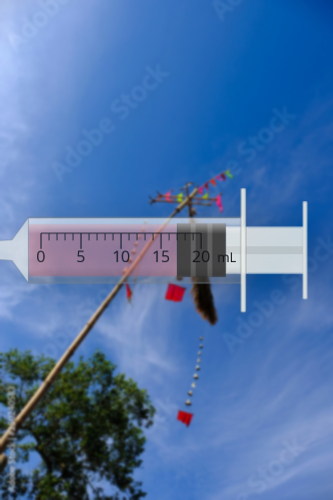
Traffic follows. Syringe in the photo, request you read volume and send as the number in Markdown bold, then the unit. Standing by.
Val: **17** mL
